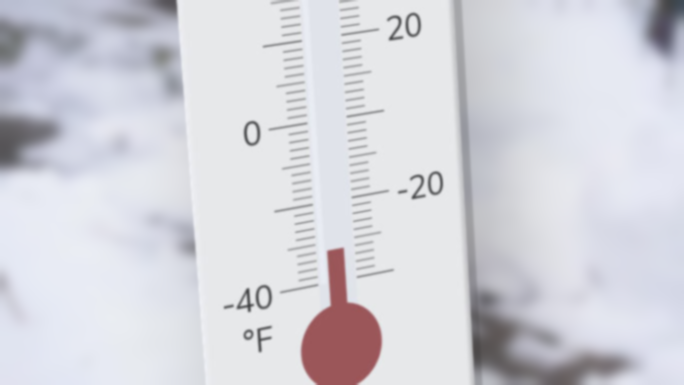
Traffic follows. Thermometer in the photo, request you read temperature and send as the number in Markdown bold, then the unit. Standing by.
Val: **-32** °F
